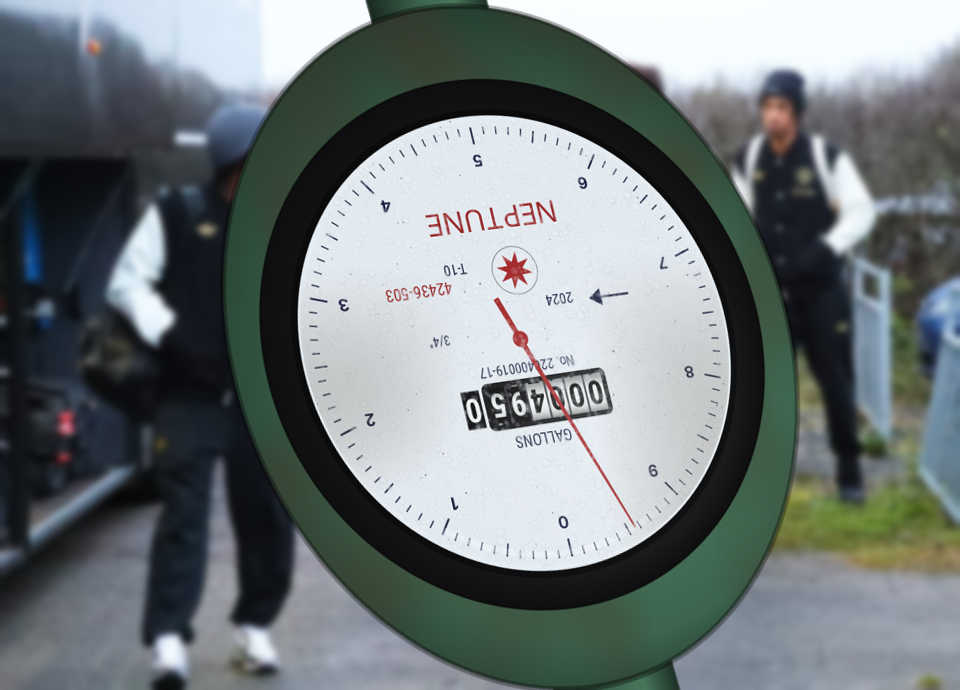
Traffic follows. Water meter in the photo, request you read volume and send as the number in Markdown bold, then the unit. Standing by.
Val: **4949.4** gal
